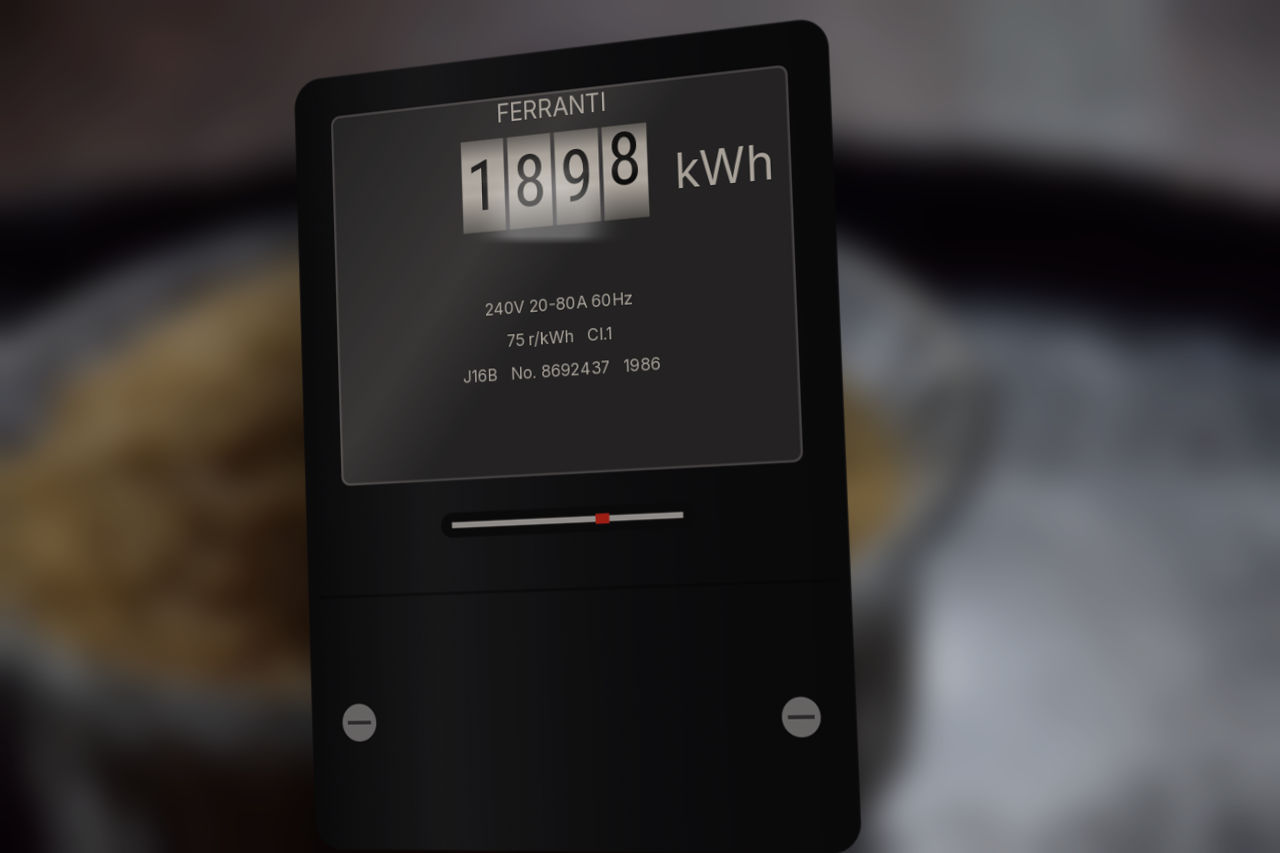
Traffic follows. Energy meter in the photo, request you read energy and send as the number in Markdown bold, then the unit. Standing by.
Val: **1898** kWh
